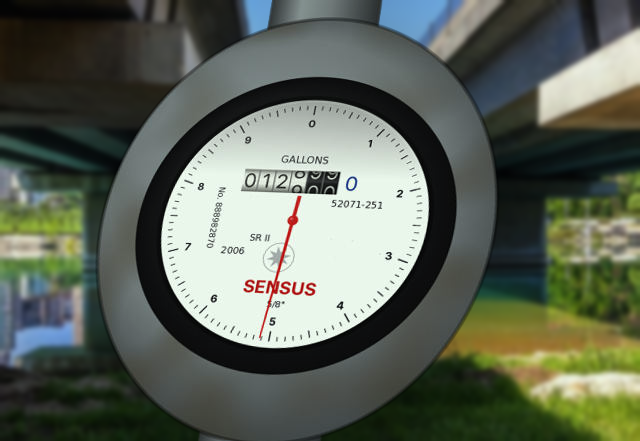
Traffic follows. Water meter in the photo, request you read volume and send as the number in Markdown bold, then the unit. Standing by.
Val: **128995.1** gal
